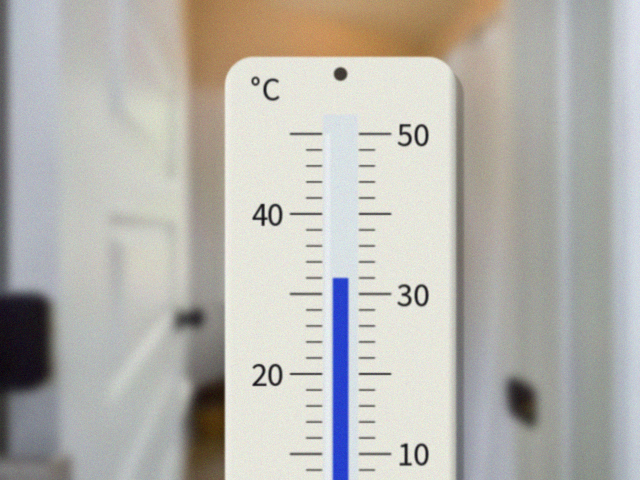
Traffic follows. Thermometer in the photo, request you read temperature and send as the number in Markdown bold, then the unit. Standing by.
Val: **32** °C
